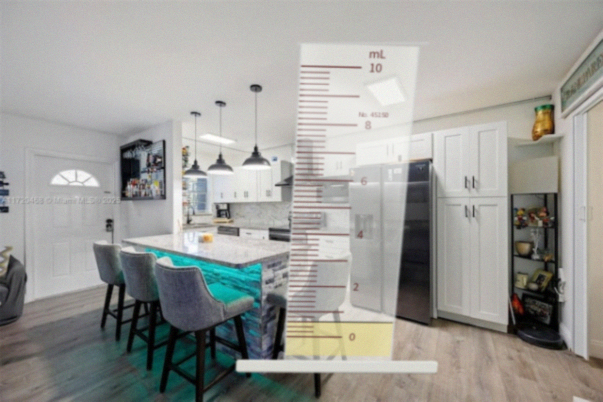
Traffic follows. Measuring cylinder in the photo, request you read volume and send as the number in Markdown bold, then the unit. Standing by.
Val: **0.6** mL
